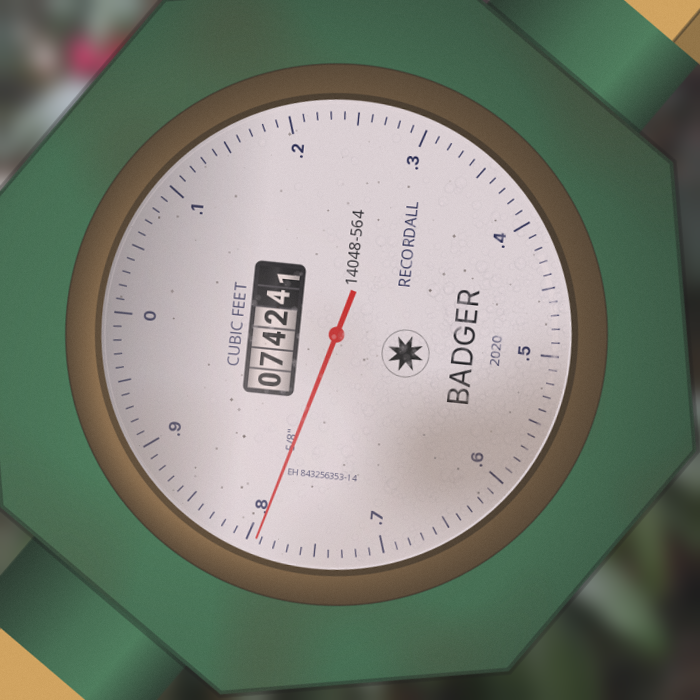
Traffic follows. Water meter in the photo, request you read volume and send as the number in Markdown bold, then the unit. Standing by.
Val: **74240.79** ft³
